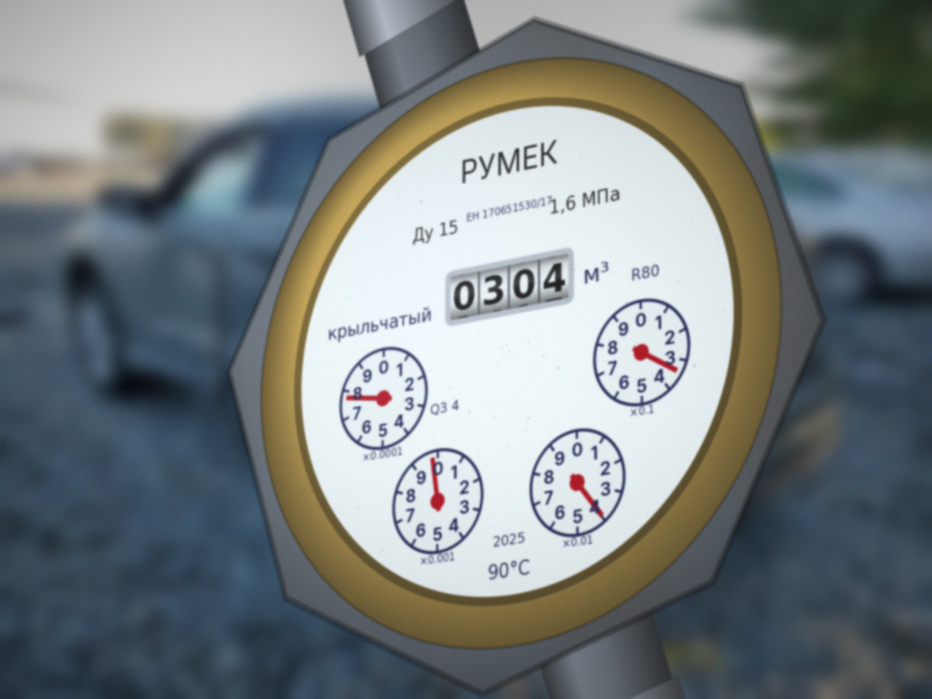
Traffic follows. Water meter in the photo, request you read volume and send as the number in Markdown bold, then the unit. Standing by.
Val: **304.3397** m³
